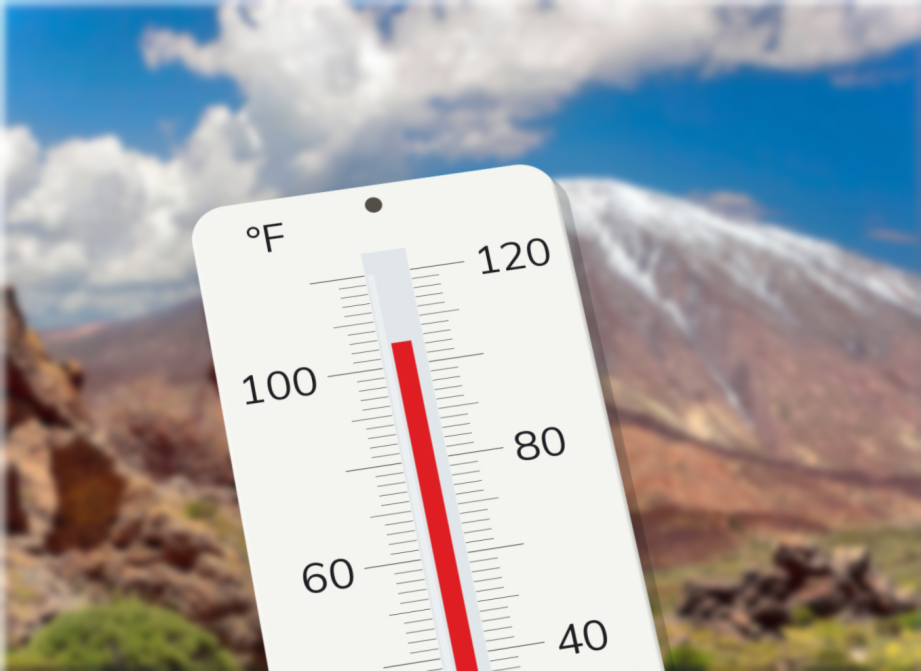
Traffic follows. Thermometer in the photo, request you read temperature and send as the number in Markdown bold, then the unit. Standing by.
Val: **105** °F
